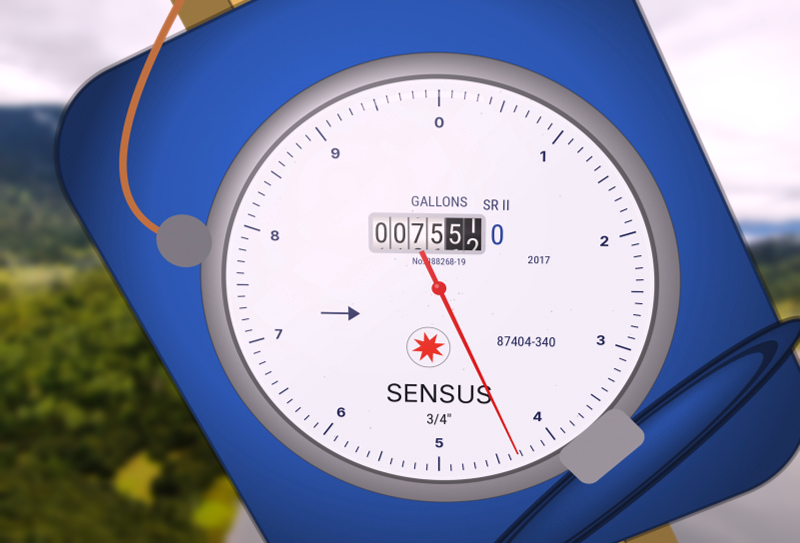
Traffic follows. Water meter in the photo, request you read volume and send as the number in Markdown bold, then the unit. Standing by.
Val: **75514.3** gal
